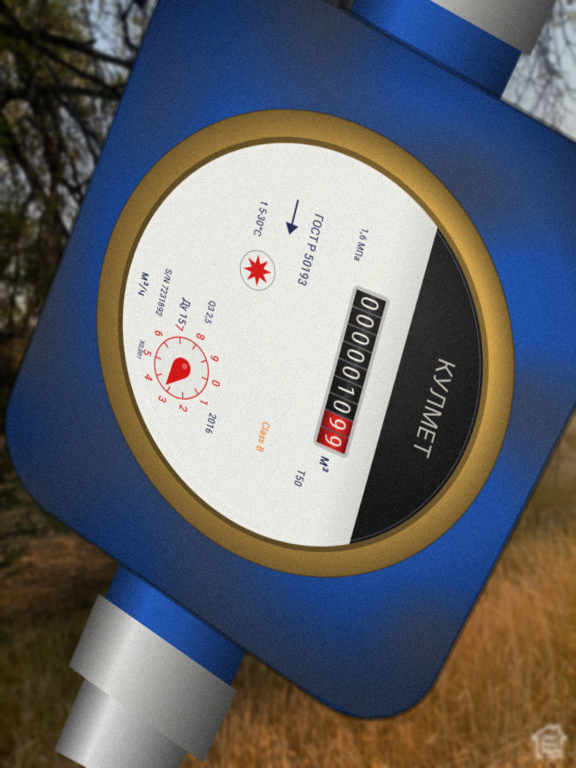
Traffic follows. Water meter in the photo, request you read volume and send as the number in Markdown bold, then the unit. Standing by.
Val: **10.993** m³
